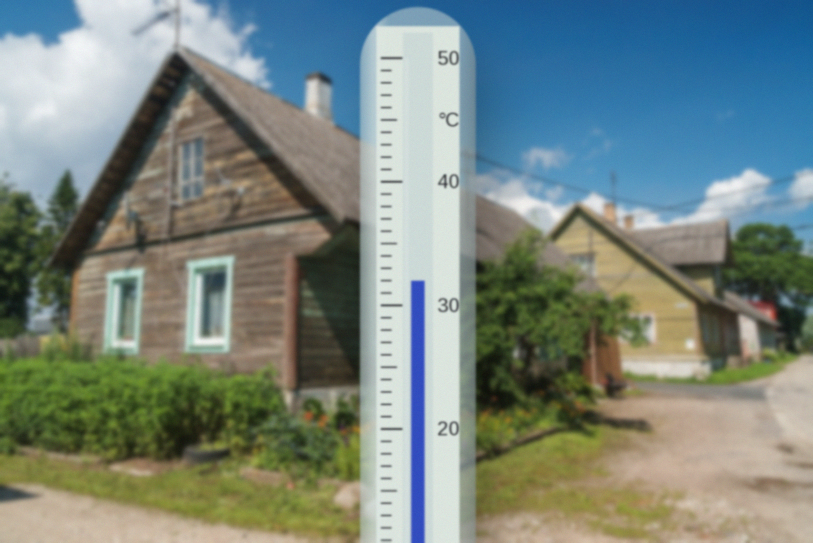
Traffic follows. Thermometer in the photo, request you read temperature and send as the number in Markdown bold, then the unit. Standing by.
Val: **32** °C
